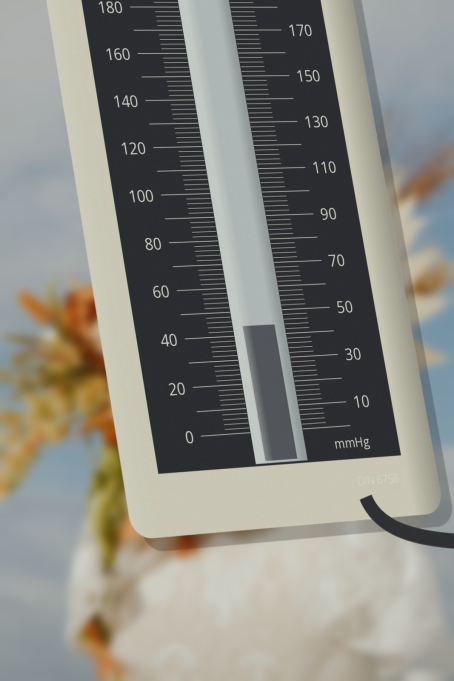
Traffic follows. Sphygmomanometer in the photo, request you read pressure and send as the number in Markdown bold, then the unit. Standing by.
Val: **44** mmHg
